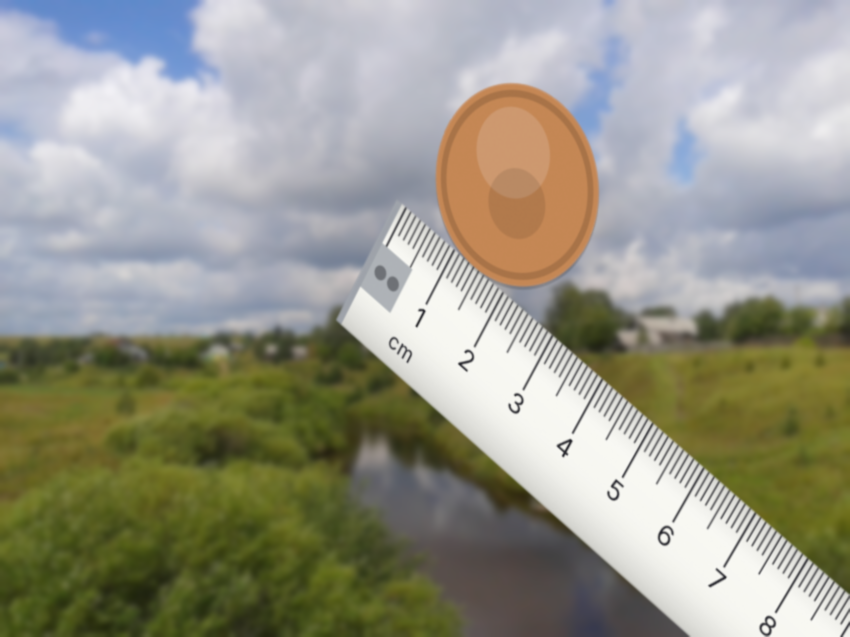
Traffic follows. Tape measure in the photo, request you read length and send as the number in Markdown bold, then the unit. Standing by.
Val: **2.8** cm
